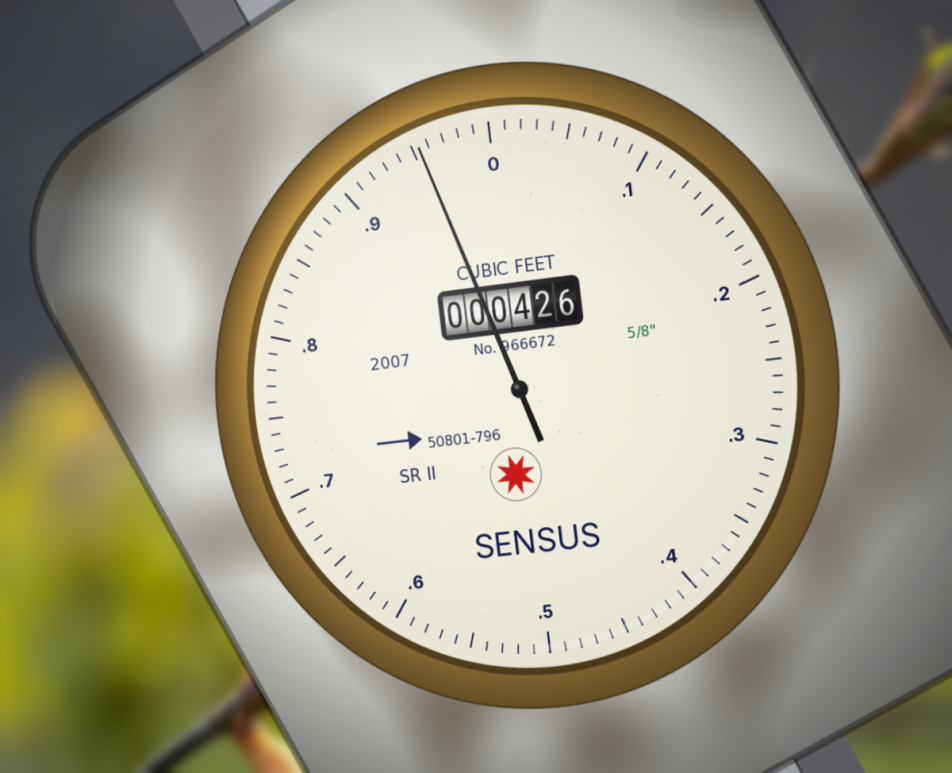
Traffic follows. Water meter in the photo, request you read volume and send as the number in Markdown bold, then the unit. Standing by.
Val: **425.95** ft³
